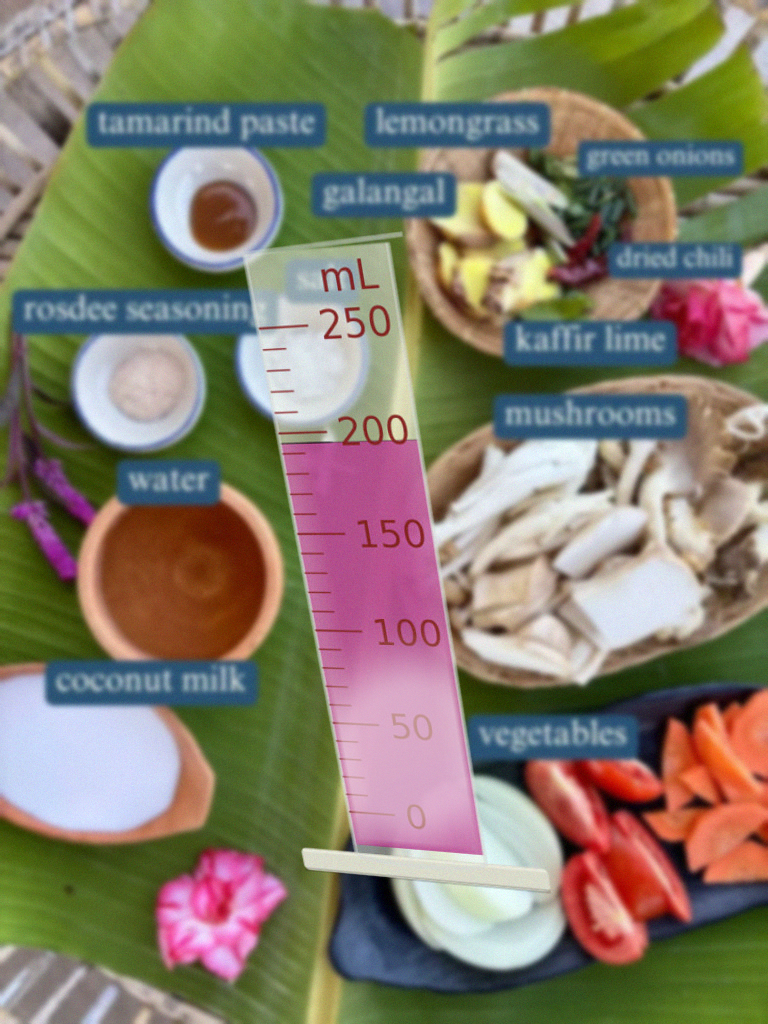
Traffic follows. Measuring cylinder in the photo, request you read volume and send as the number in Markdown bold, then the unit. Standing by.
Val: **195** mL
